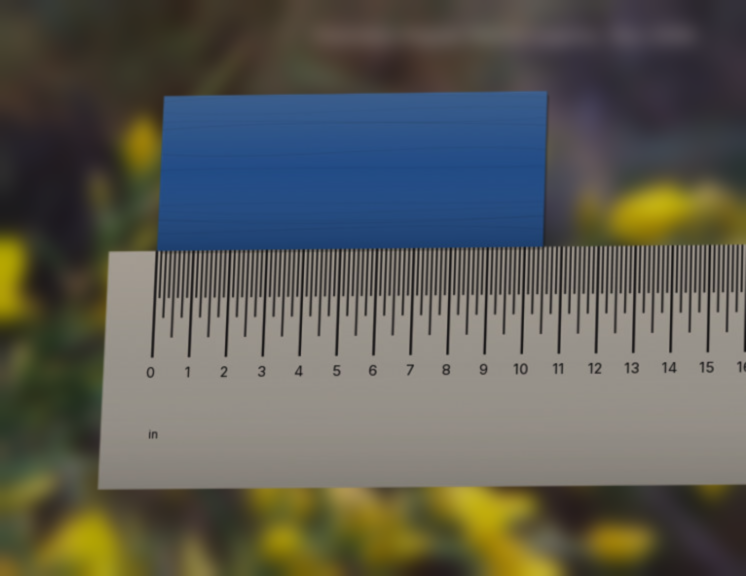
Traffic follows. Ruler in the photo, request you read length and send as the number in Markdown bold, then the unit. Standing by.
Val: **10.5** in
